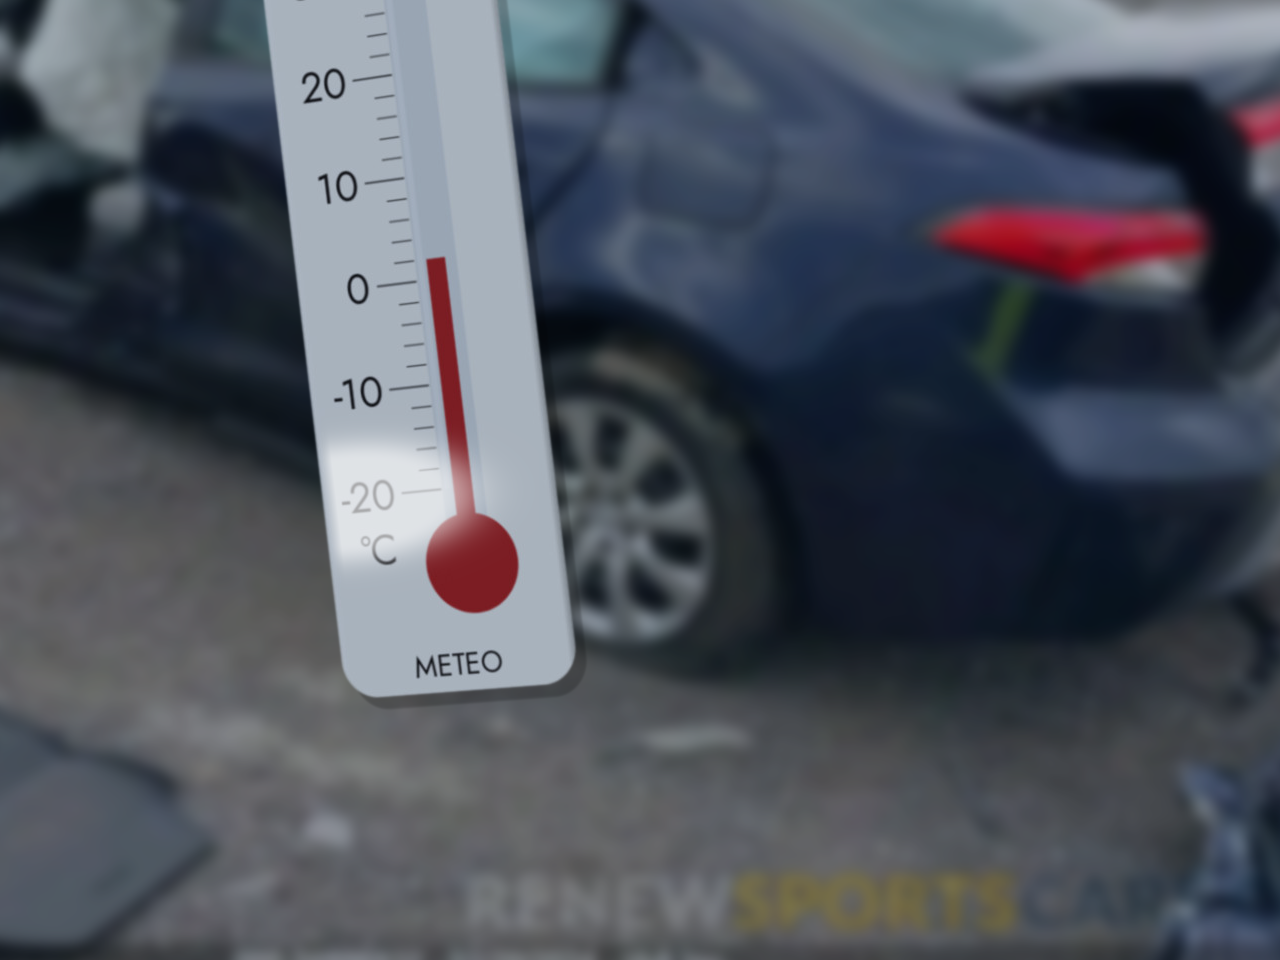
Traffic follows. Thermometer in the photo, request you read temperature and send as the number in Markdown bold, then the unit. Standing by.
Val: **2** °C
